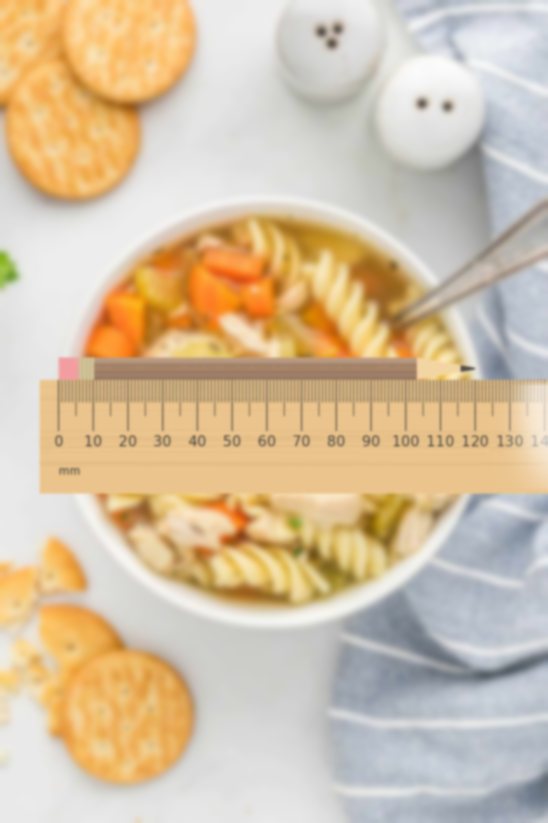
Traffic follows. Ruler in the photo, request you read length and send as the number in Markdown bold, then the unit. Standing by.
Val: **120** mm
